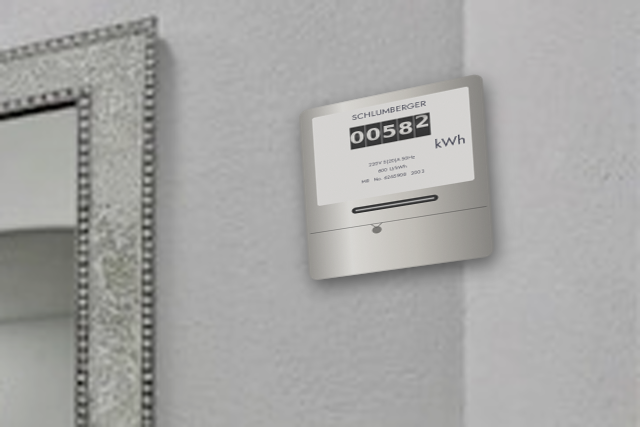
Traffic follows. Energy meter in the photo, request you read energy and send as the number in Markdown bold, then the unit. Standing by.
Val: **582** kWh
